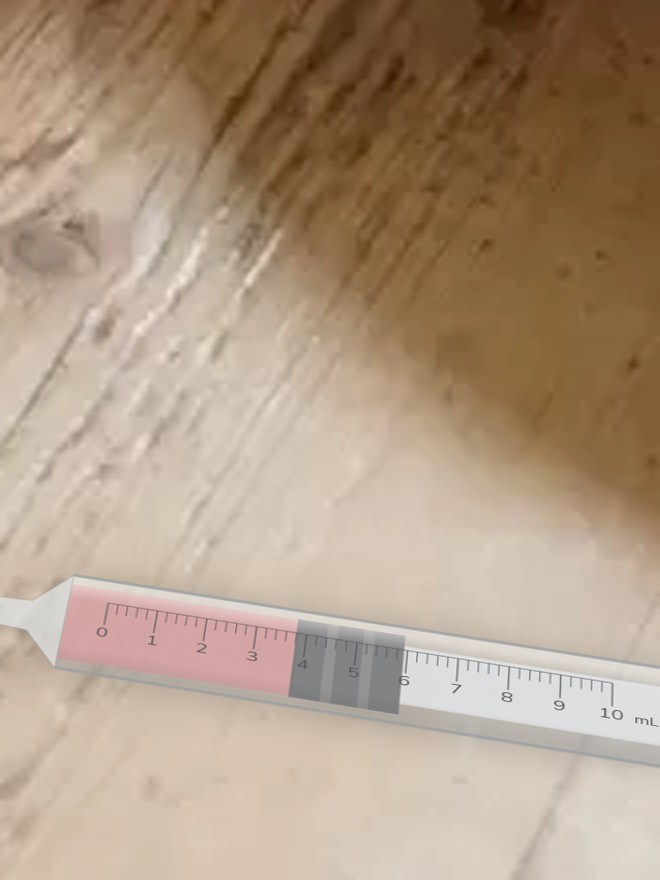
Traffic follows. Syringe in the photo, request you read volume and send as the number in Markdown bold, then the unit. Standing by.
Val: **3.8** mL
